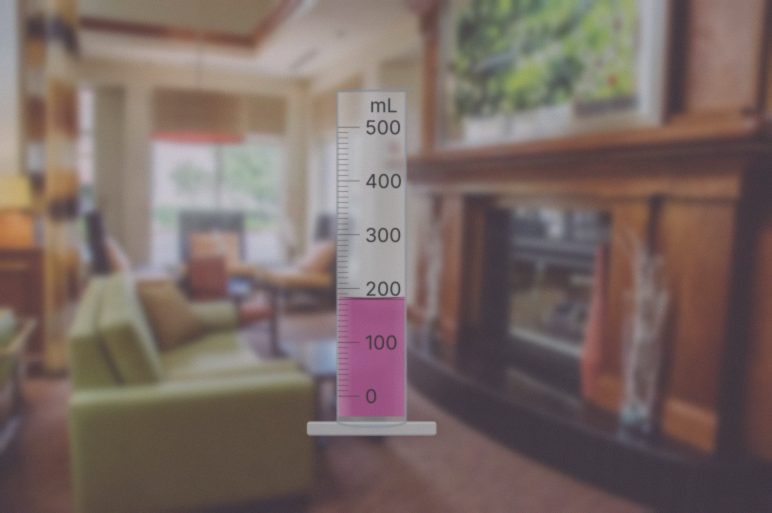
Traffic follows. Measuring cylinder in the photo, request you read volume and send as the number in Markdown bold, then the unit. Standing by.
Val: **180** mL
